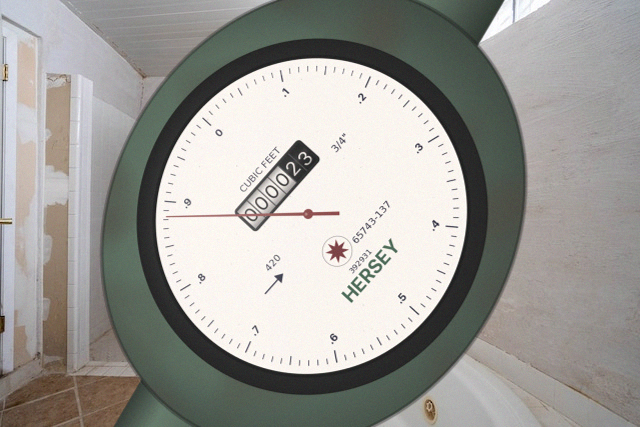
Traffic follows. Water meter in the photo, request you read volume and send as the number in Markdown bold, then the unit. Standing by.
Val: **22.88** ft³
